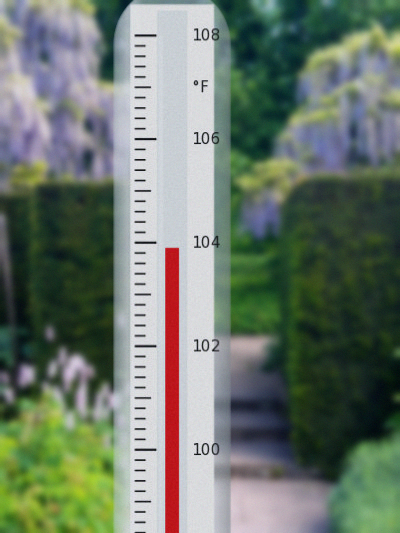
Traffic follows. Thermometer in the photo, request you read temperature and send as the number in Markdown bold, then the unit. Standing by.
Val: **103.9** °F
